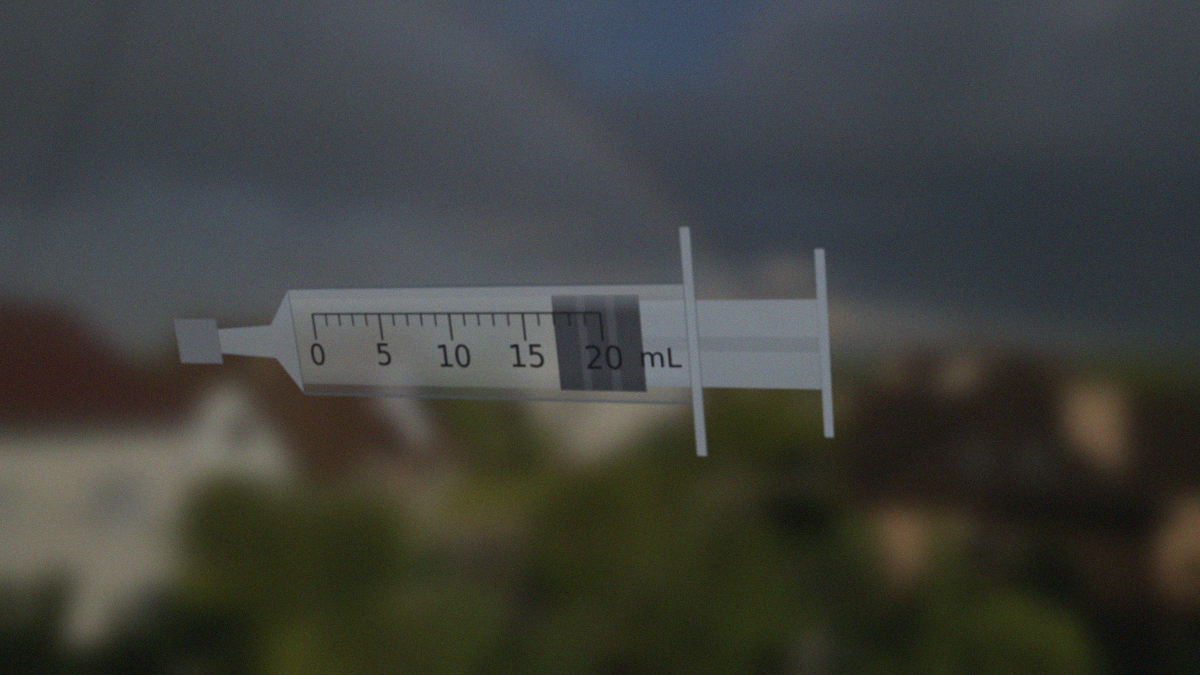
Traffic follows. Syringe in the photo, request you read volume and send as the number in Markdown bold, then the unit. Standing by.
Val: **17** mL
